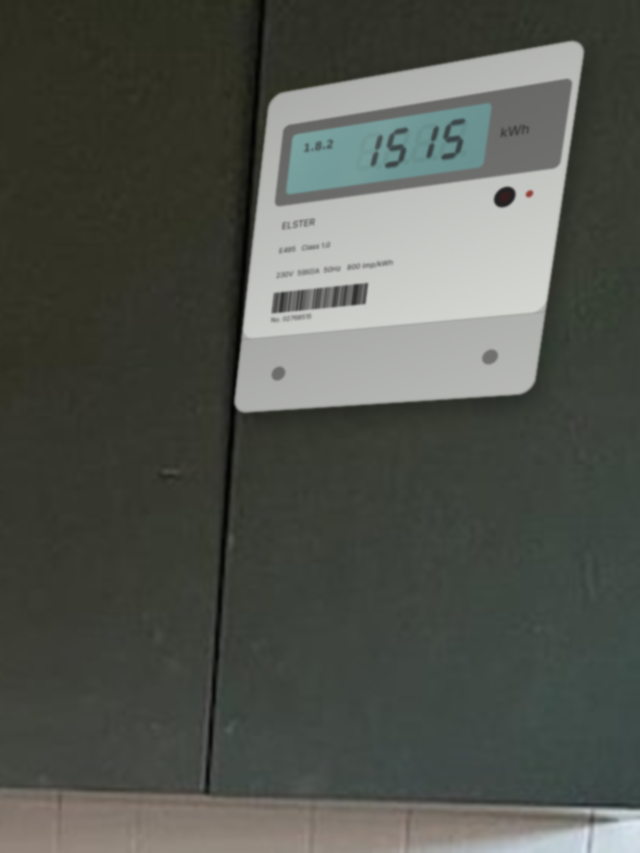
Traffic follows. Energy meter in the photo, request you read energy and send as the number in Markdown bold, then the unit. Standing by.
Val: **1515** kWh
